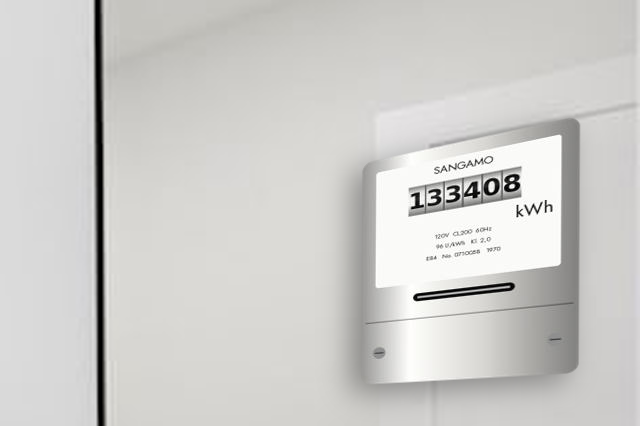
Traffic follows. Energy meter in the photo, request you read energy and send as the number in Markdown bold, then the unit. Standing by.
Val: **133408** kWh
